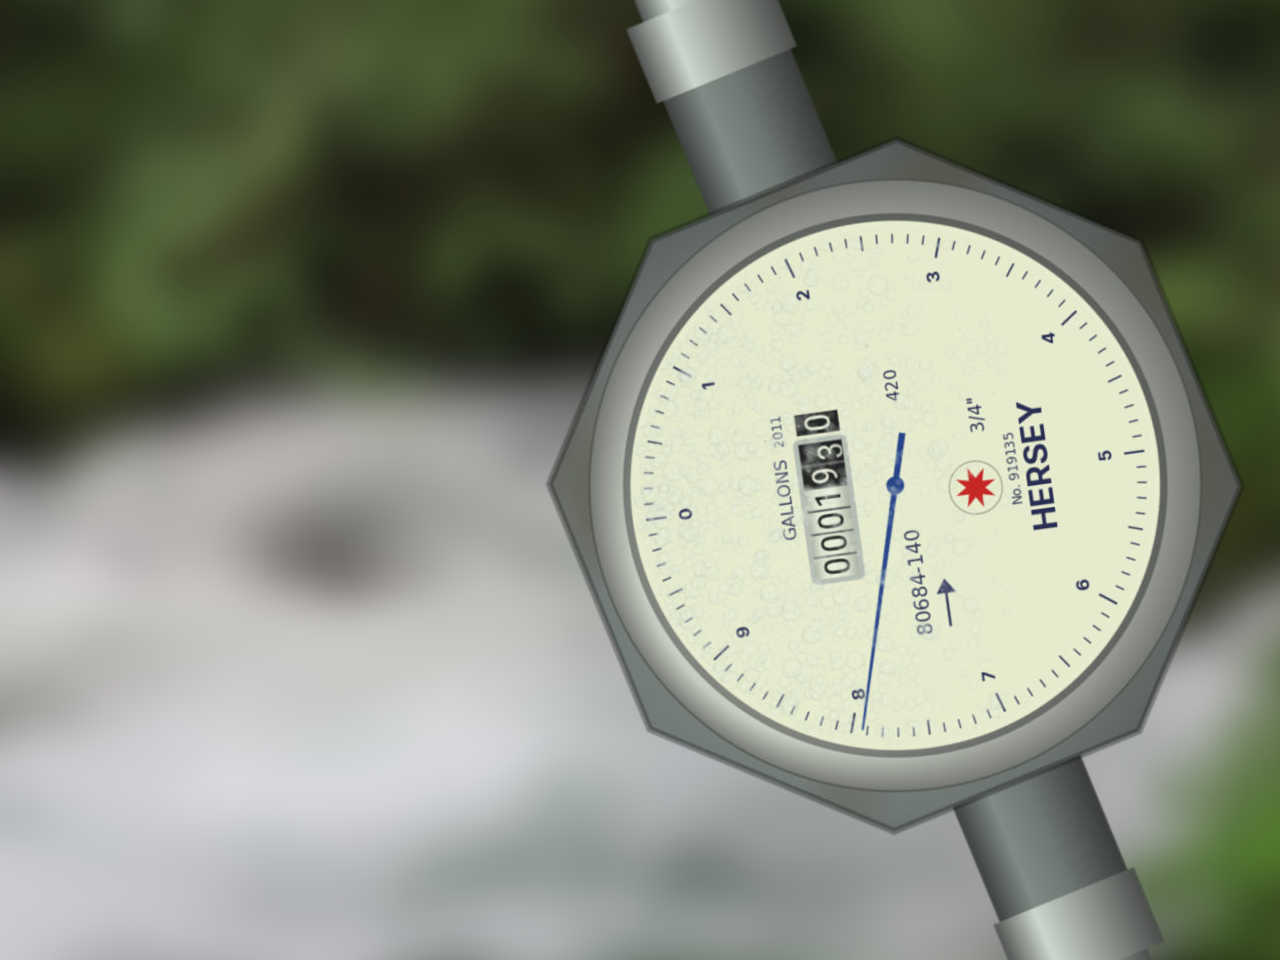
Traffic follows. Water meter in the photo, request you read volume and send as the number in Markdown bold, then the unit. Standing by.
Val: **1927.9** gal
